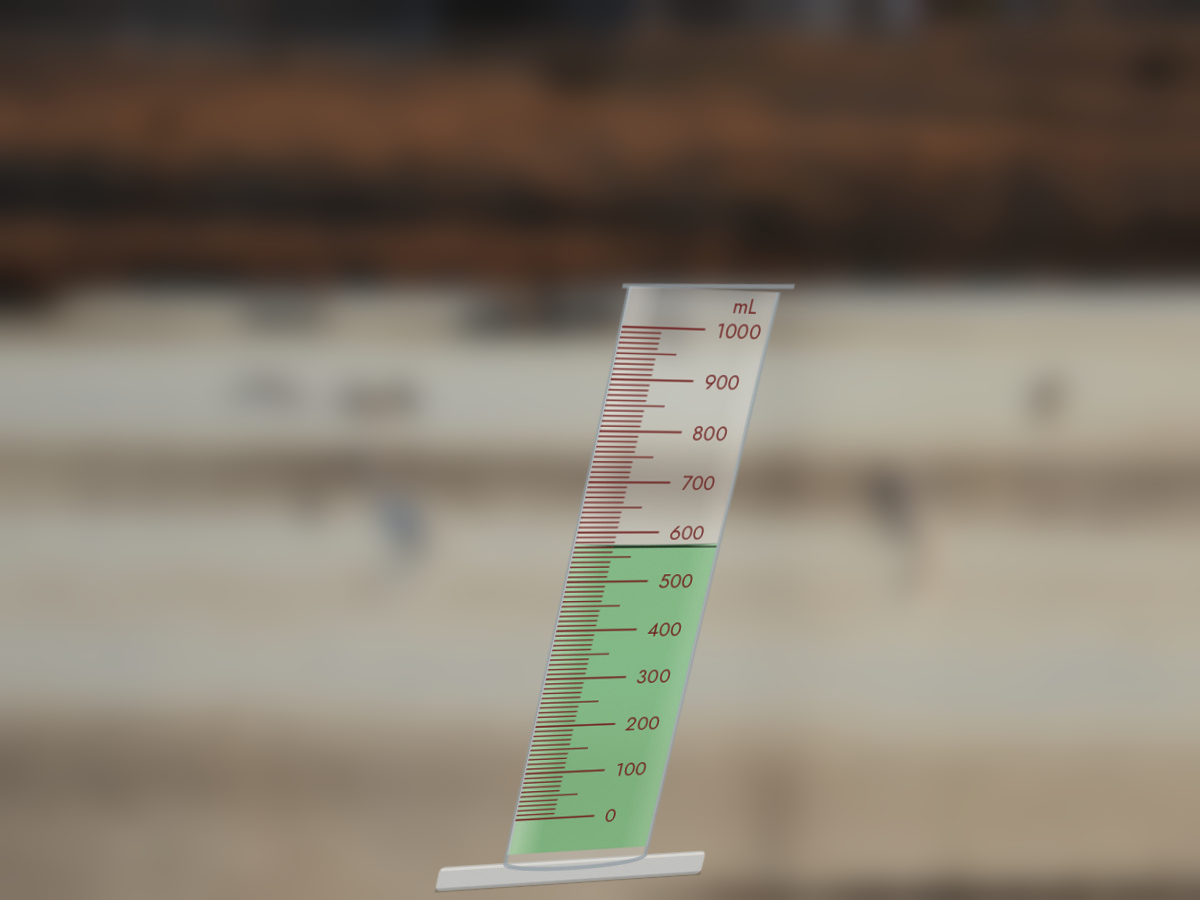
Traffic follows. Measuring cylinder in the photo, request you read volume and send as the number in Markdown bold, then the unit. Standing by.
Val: **570** mL
